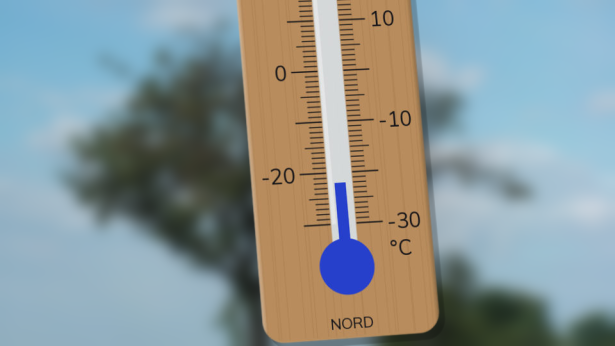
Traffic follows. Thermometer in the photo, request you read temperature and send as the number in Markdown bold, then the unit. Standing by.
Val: **-22** °C
